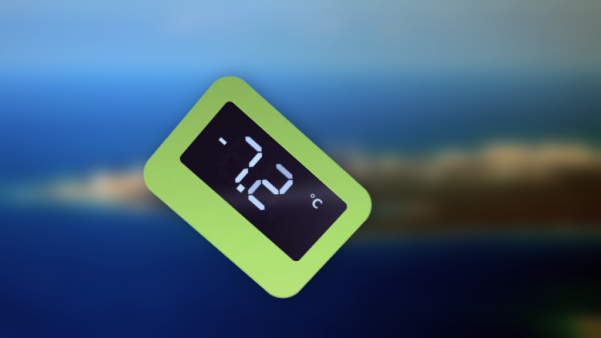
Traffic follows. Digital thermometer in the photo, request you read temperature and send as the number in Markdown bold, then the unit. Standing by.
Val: **-7.2** °C
